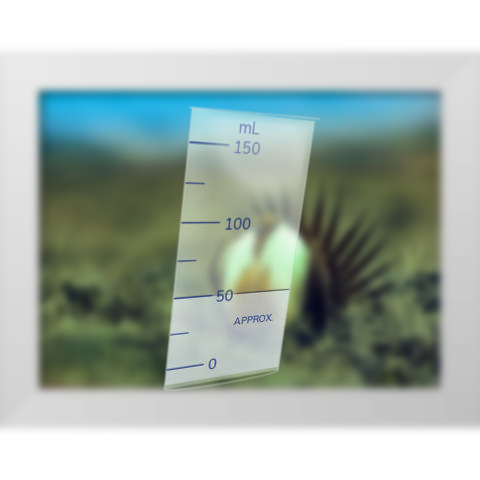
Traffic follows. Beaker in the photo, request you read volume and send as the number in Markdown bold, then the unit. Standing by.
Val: **50** mL
